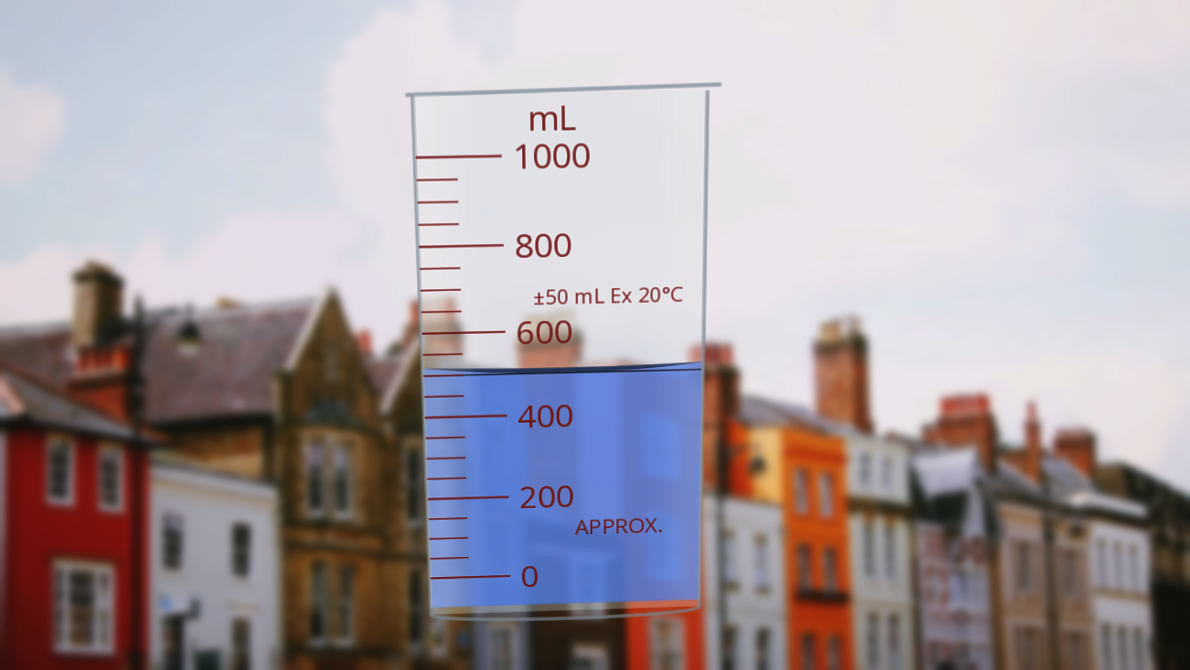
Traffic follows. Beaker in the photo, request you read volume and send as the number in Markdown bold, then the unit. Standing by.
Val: **500** mL
